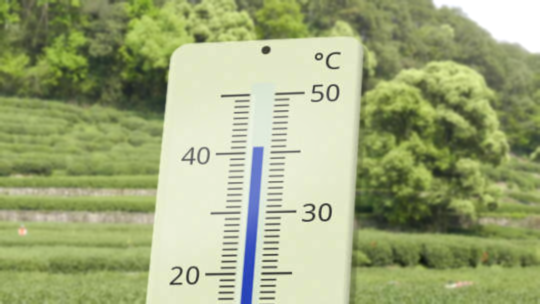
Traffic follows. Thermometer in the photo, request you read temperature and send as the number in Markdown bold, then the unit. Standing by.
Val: **41** °C
